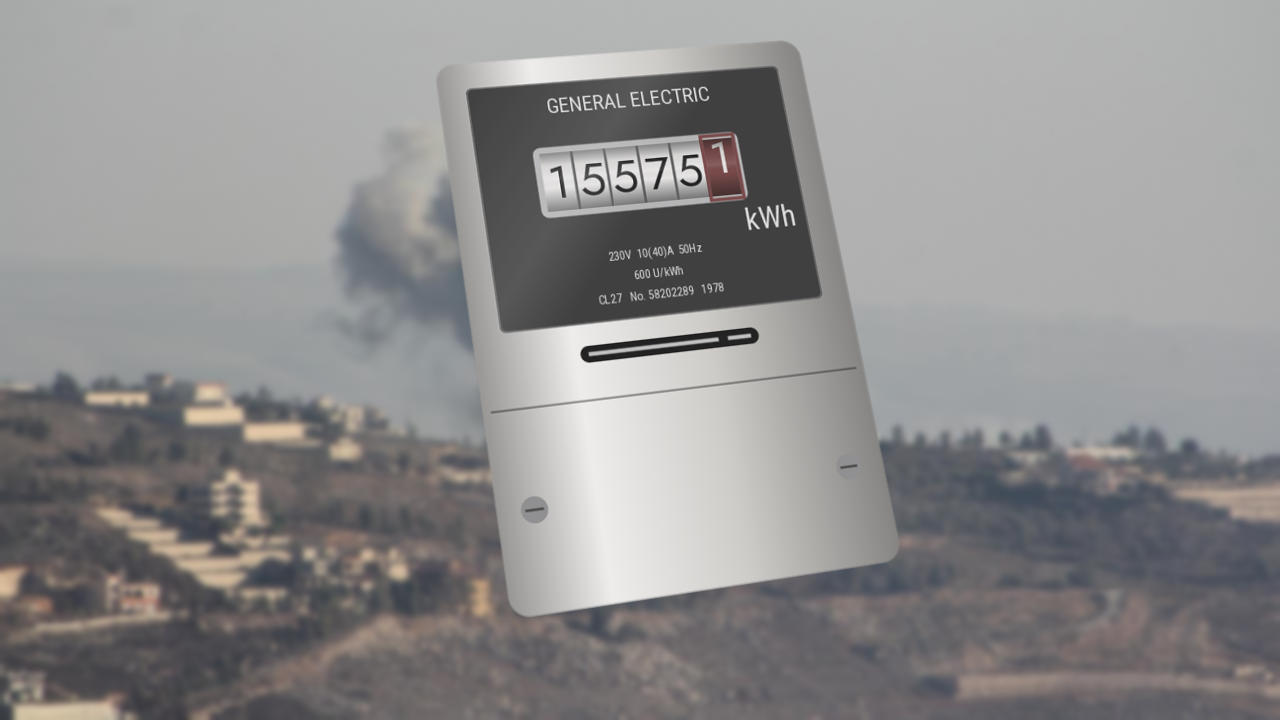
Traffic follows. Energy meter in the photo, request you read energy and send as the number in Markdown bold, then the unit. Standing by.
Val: **15575.1** kWh
